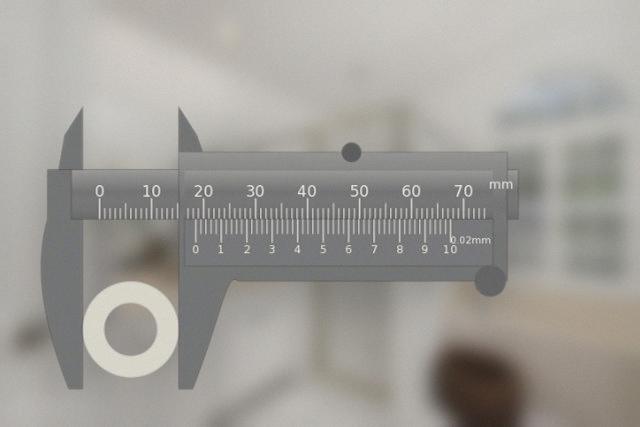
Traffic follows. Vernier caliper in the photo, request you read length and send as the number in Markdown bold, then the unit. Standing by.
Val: **18.5** mm
